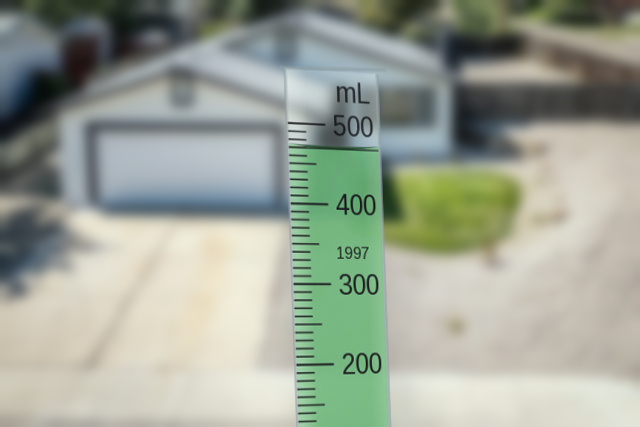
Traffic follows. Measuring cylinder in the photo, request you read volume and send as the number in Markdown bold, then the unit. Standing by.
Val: **470** mL
